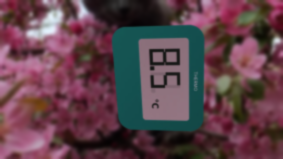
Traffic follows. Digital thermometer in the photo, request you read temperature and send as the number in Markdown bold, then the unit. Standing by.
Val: **8.5** °C
